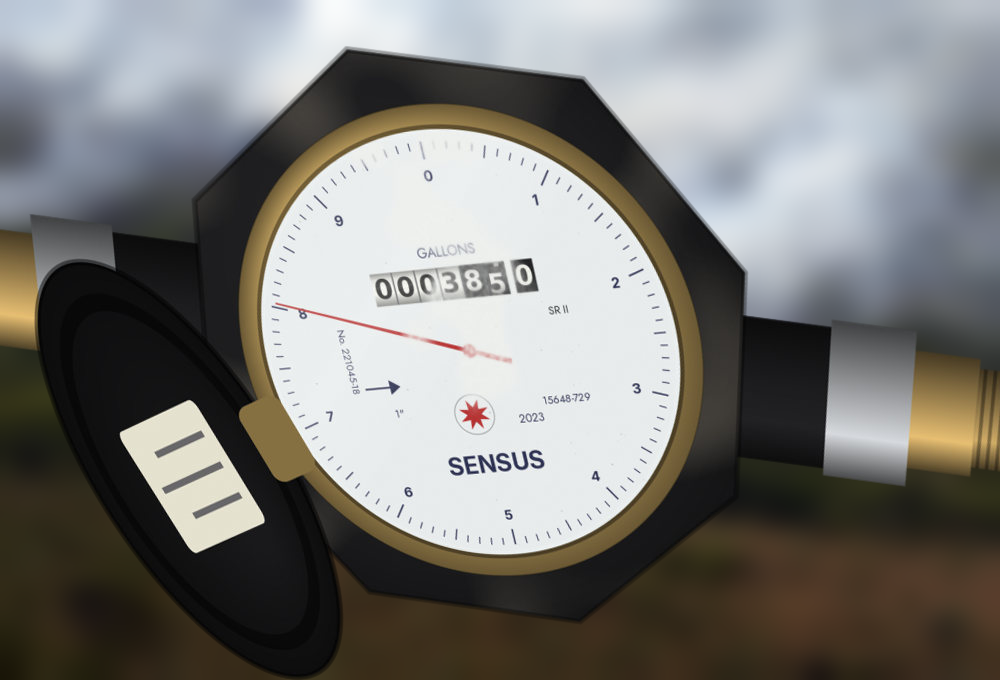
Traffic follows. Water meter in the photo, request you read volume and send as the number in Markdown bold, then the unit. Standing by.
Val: **3848.0** gal
